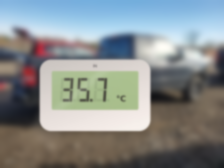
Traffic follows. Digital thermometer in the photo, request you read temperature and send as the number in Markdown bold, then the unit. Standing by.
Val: **35.7** °C
